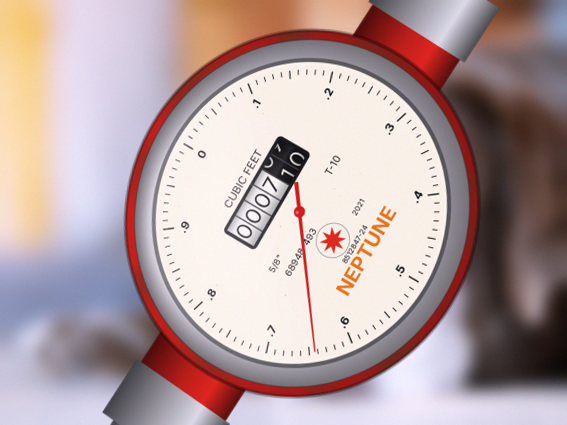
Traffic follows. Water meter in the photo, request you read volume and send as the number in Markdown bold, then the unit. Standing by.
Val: **709.64** ft³
